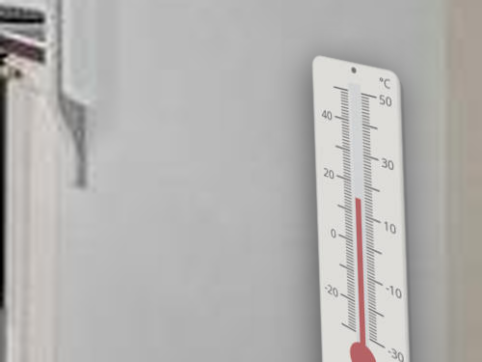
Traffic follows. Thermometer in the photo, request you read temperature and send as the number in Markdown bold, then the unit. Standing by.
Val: **15** °C
